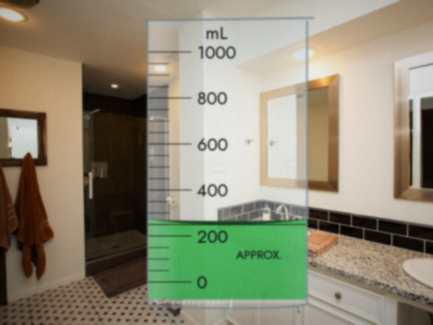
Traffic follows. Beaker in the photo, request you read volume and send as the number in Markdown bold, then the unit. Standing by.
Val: **250** mL
